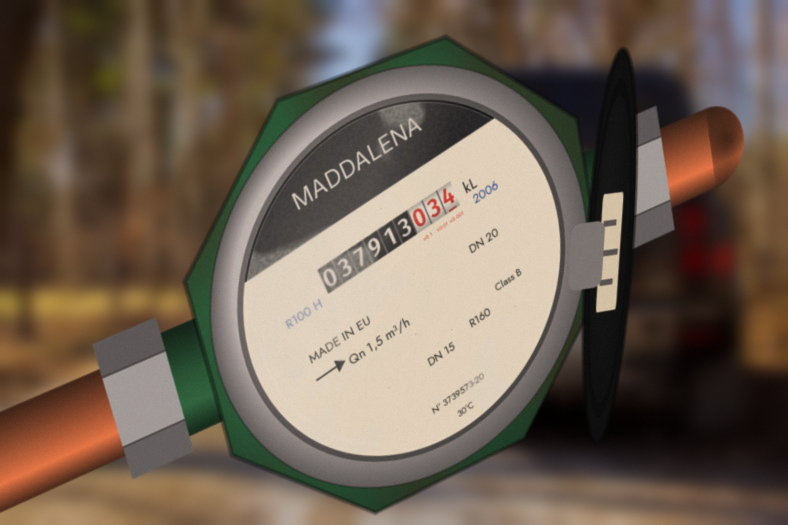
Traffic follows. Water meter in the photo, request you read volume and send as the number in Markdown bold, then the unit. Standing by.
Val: **37913.034** kL
